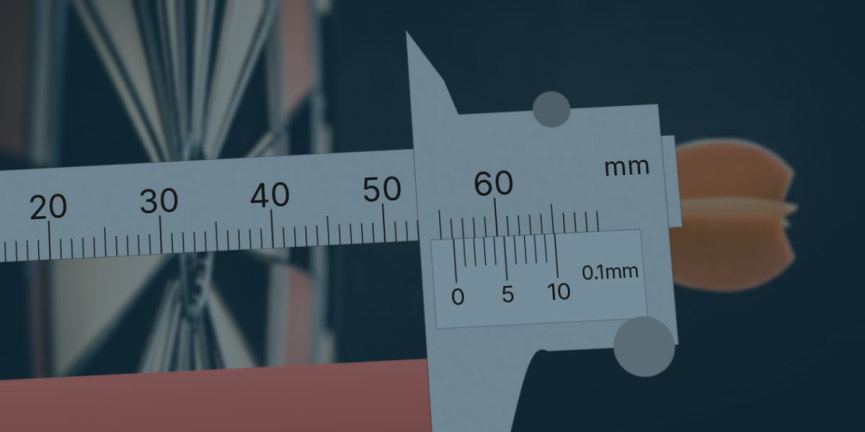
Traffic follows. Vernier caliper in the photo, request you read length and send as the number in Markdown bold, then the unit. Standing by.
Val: **56.1** mm
